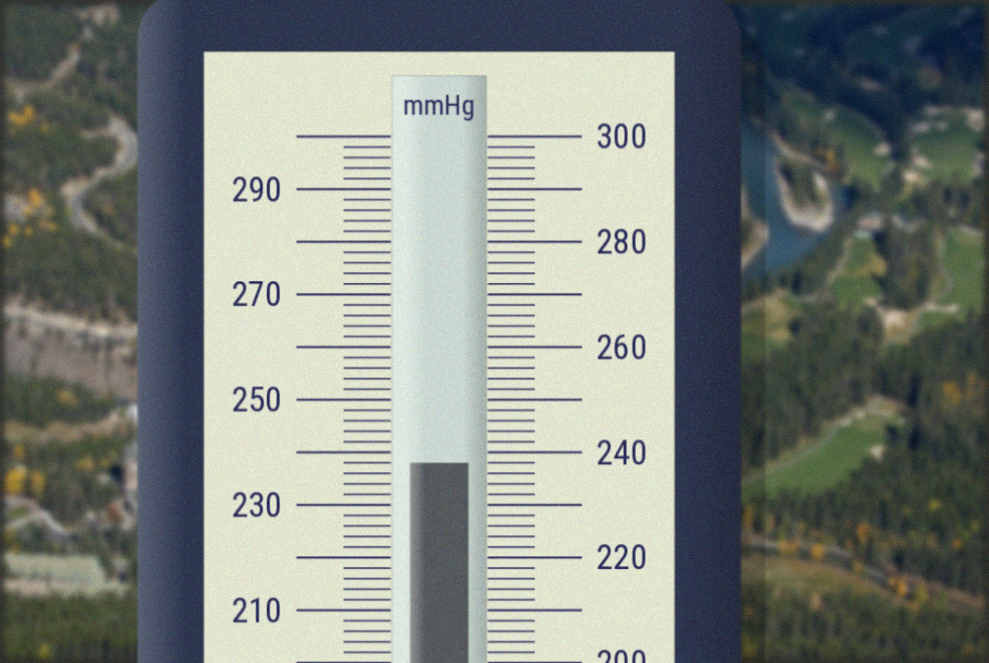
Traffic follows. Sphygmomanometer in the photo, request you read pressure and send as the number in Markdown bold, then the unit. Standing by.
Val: **238** mmHg
